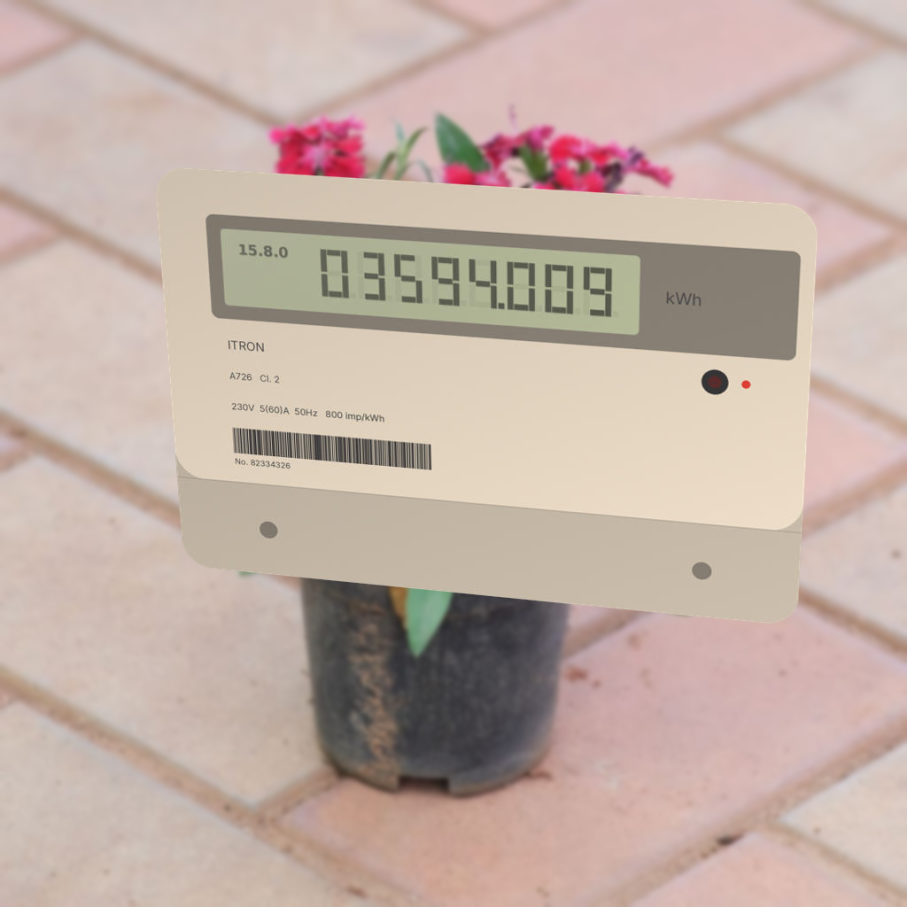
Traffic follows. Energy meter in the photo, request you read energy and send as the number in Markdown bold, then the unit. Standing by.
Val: **3594.009** kWh
